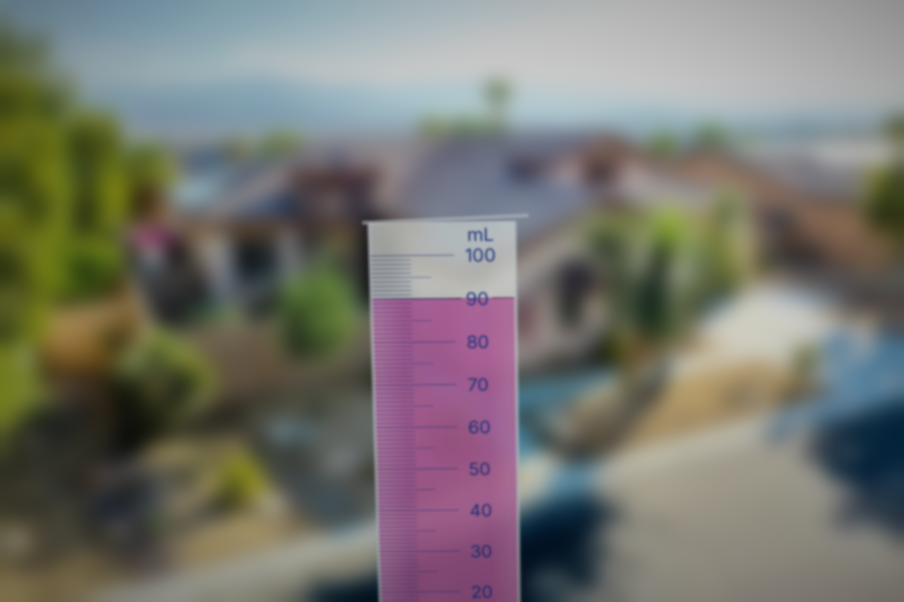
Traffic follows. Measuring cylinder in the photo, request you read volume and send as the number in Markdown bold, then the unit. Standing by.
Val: **90** mL
